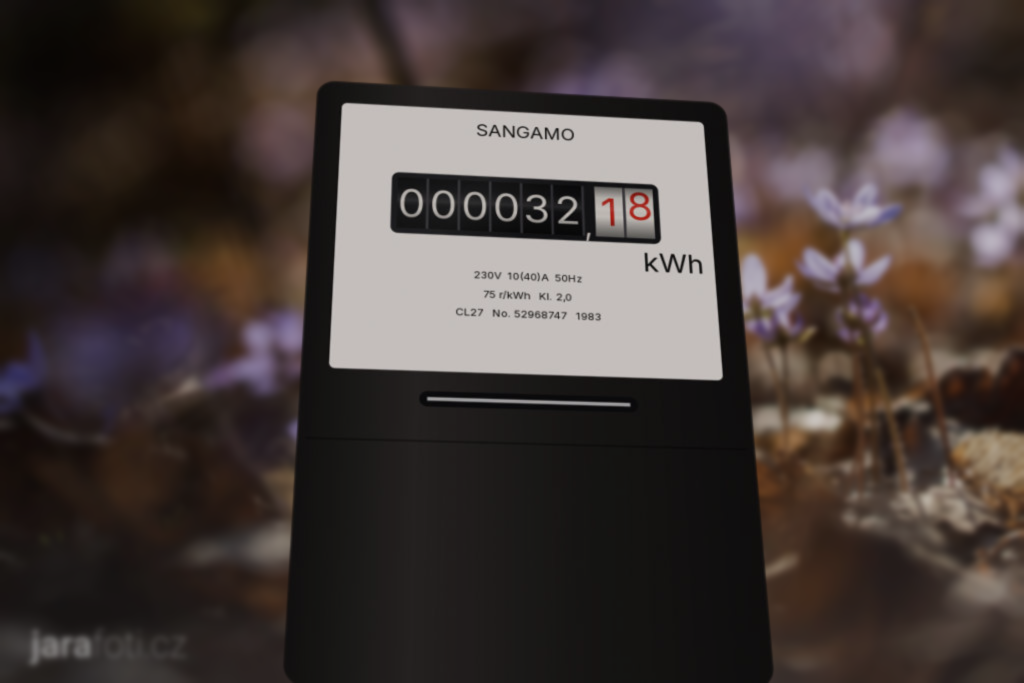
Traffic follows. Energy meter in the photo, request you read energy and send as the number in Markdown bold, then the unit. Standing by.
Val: **32.18** kWh
